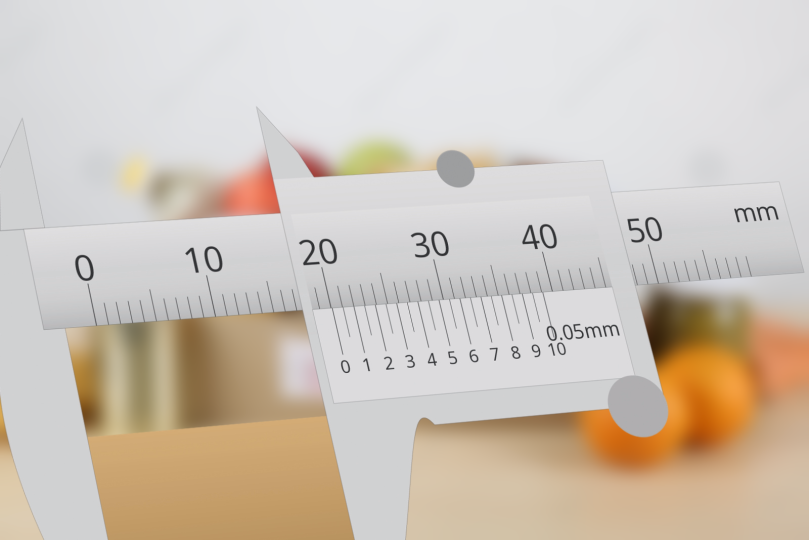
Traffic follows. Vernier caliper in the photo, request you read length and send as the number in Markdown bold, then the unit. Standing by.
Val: **20.1** mm
